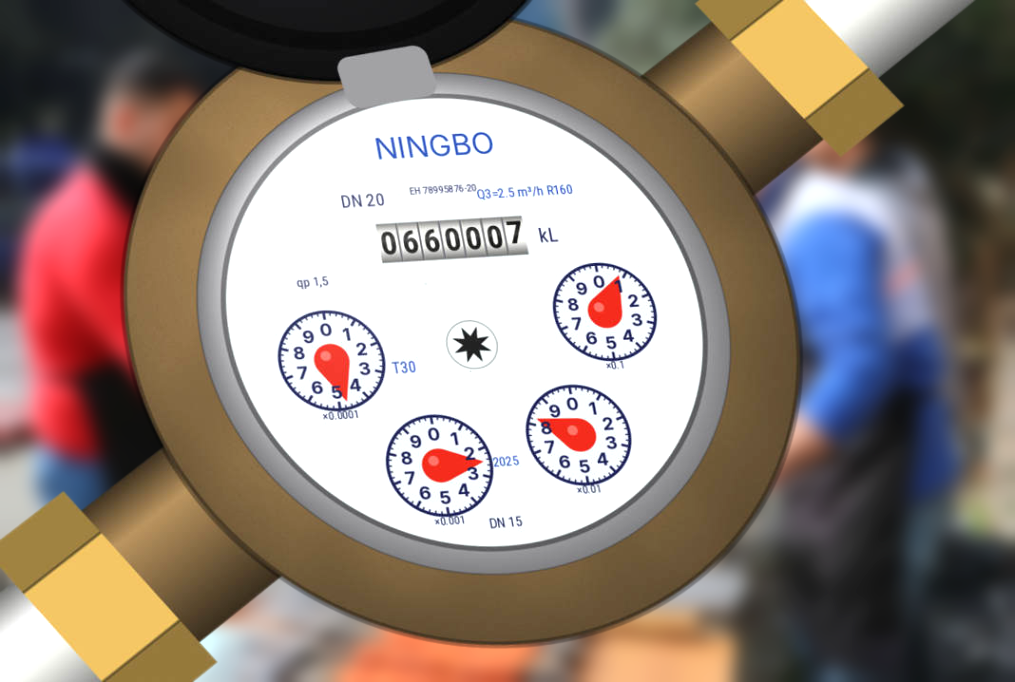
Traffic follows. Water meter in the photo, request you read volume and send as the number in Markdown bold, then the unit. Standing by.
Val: **660007.0824** kL
